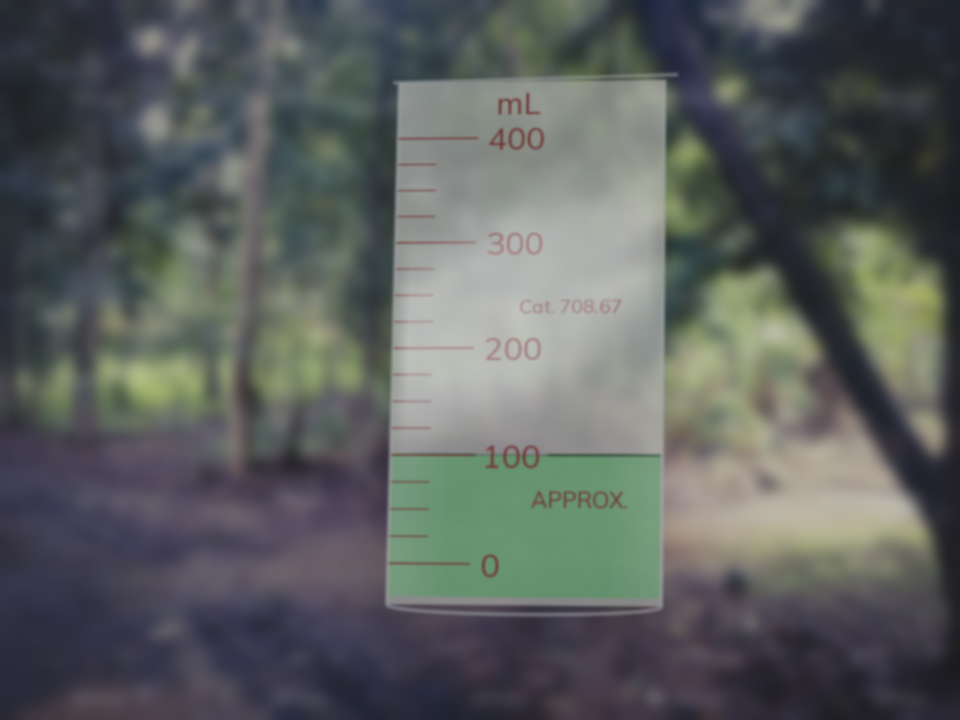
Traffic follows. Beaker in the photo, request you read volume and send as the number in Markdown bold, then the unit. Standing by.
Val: **100** mL
